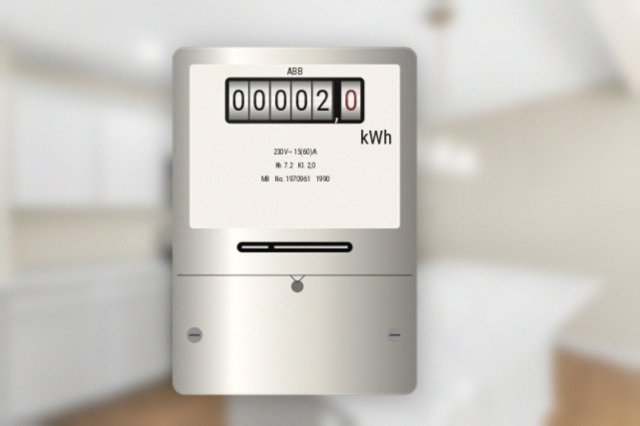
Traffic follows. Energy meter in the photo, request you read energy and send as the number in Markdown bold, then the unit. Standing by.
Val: **2.0** kWh
